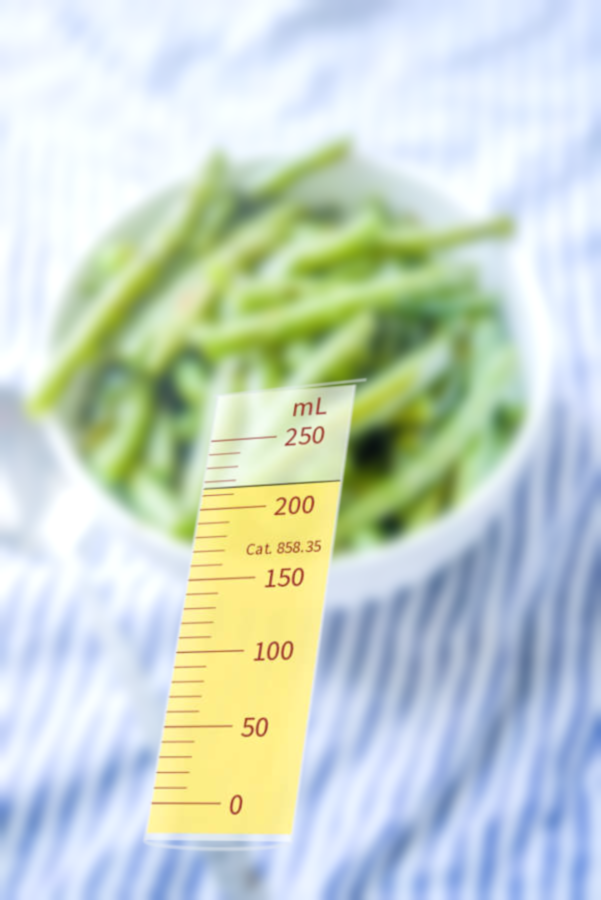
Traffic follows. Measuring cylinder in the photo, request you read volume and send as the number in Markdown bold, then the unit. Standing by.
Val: **215** mL
